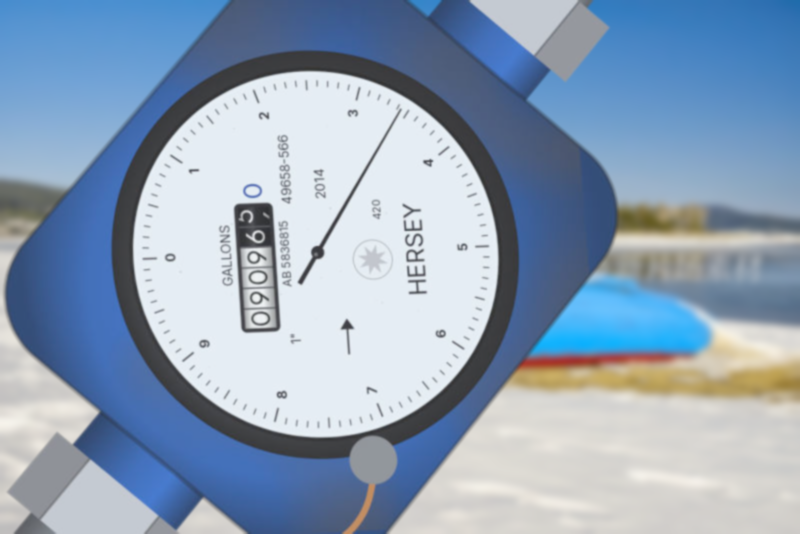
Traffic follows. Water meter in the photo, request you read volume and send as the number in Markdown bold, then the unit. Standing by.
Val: **909653.4** gal
